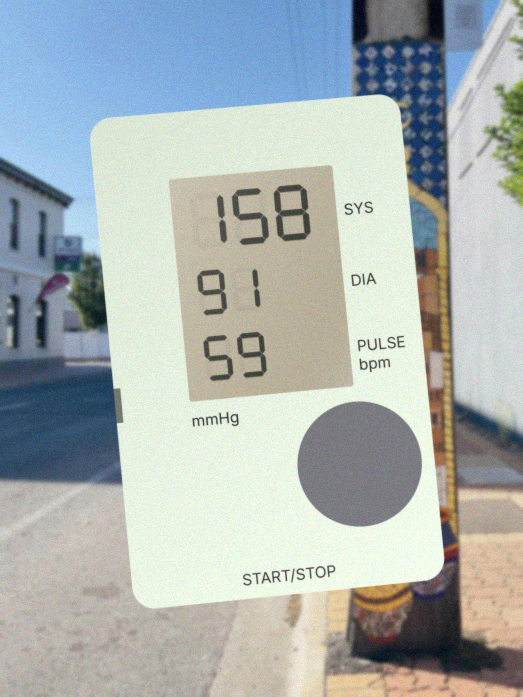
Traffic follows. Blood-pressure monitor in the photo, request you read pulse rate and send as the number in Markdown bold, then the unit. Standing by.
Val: **59** bpm
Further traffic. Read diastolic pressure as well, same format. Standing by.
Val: **91** mmHg
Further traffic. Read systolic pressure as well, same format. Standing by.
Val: **158** mmHg
